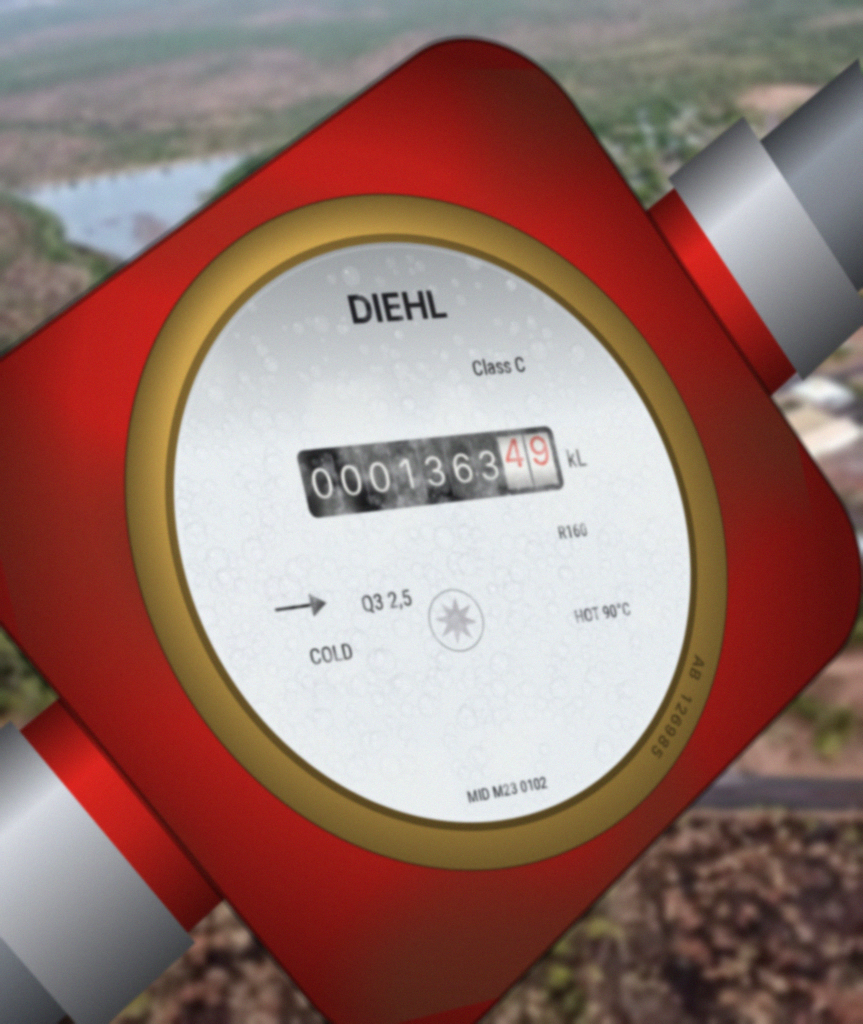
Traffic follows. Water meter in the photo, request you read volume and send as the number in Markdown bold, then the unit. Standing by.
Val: **1363.49** kL
